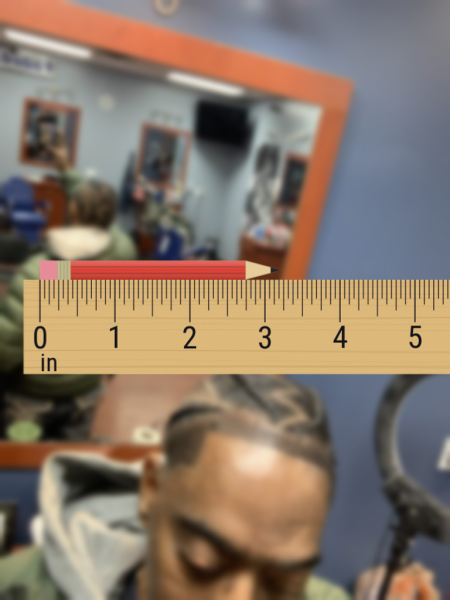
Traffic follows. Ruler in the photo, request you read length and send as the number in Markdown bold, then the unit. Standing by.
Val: **3.1875** in
